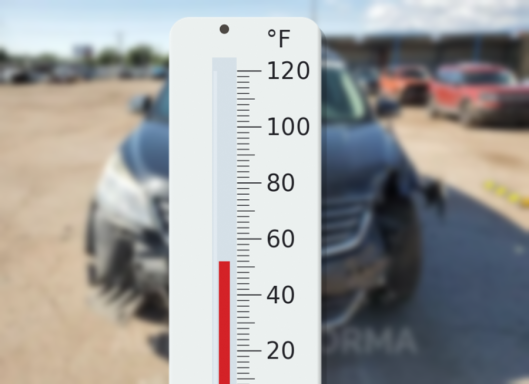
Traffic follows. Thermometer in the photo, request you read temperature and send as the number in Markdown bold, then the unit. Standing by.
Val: **52** °F
